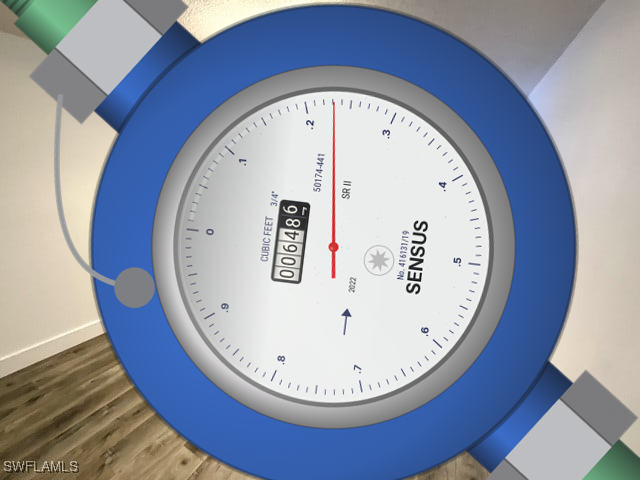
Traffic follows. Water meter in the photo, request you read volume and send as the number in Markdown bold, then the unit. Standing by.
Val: **6486.23** ft³
